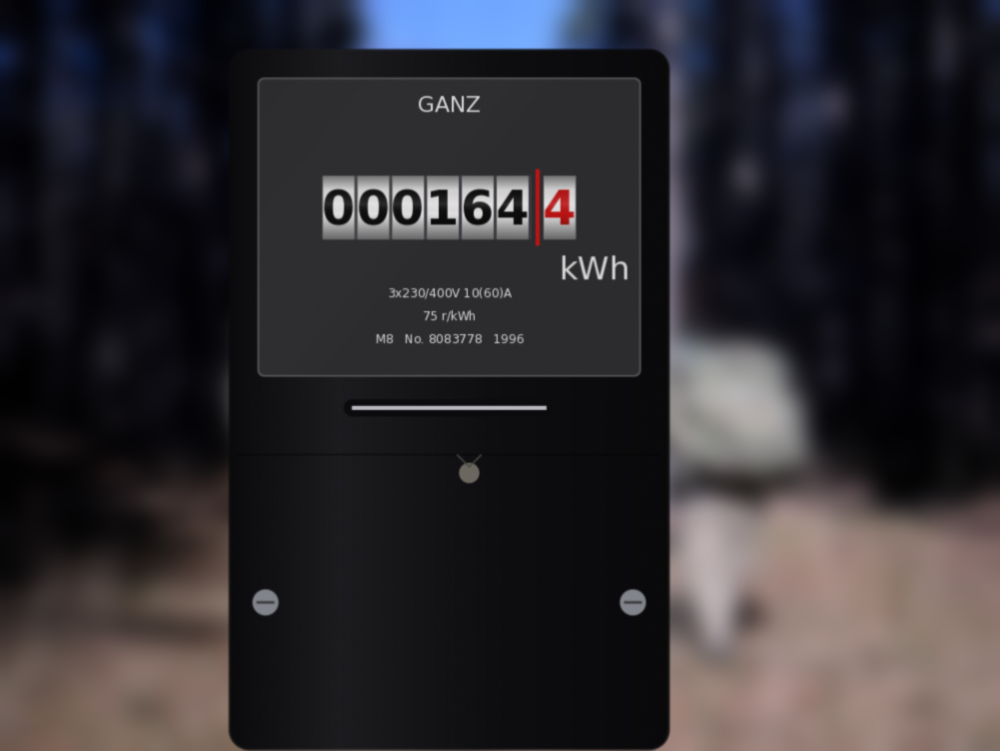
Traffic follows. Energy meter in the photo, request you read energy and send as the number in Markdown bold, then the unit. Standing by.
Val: **164.4** kWh
